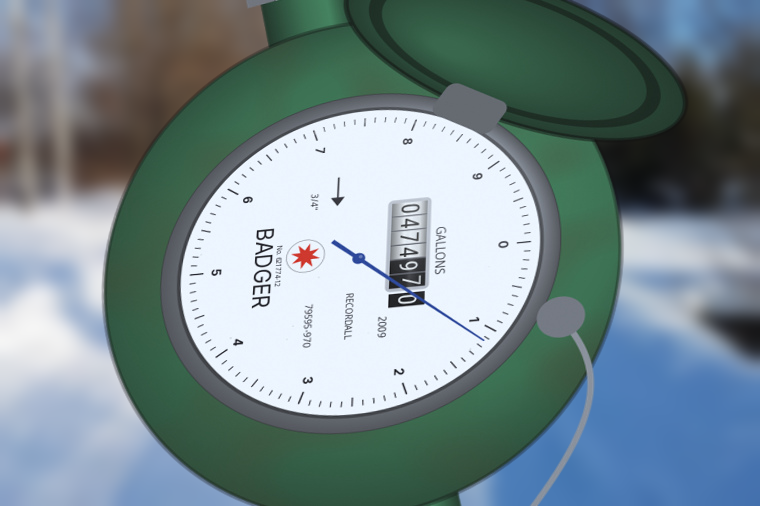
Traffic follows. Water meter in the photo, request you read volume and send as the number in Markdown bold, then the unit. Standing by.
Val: **474971.1** gal
